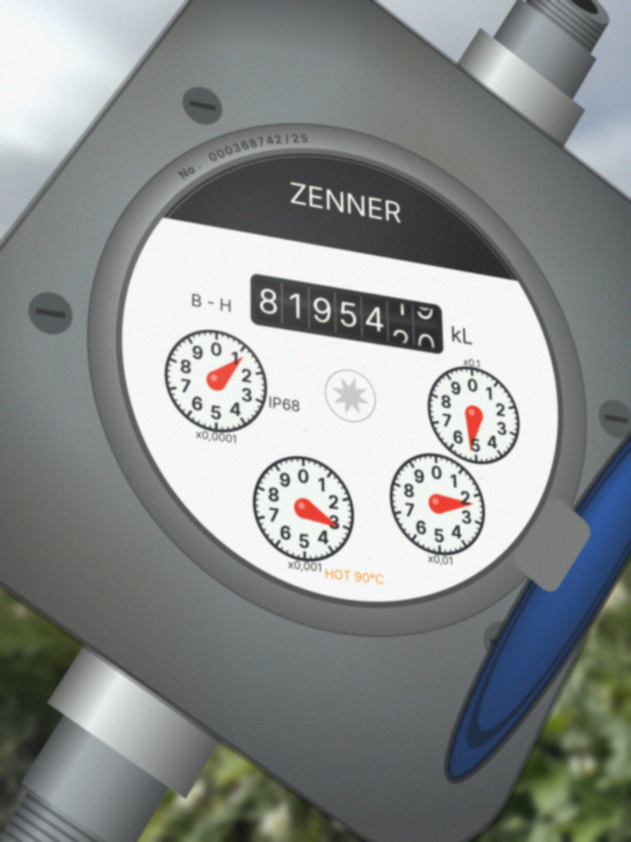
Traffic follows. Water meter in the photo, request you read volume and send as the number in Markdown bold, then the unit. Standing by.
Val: **8195419.5231** kL
